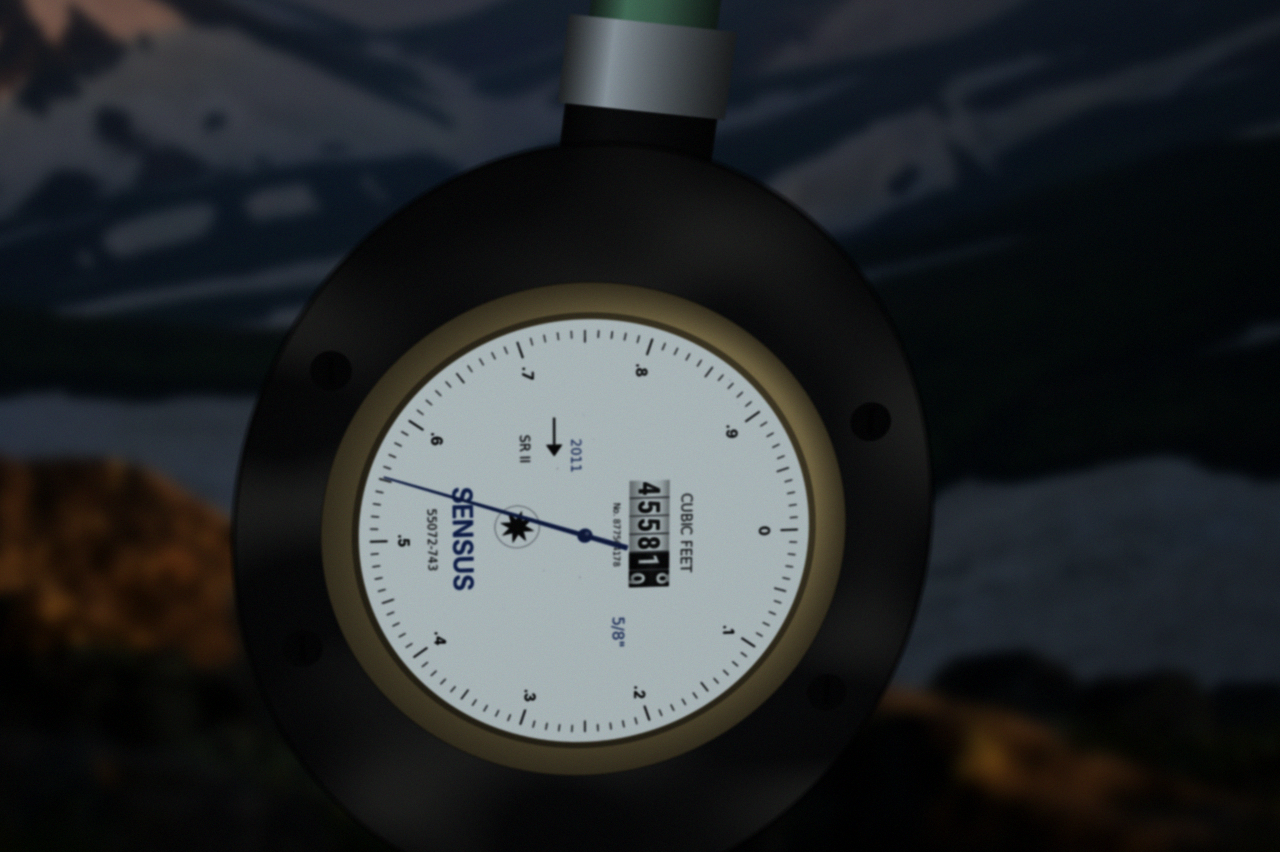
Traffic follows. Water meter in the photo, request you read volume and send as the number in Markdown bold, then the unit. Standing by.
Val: **455818.55** ft³
